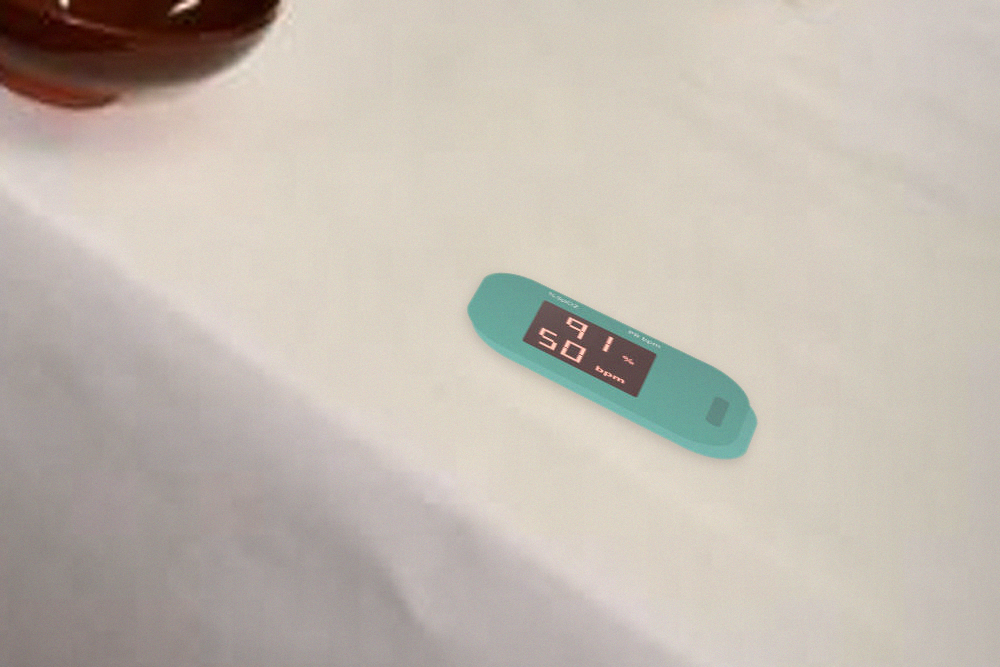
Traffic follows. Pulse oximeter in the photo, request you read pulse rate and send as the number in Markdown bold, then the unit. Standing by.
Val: **50** bpm
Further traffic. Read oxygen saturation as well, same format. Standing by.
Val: **91** %
